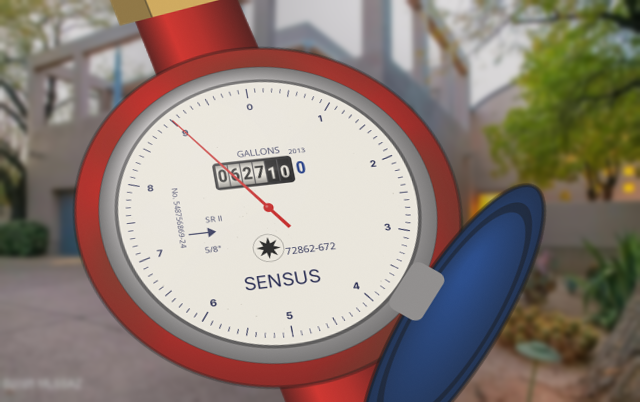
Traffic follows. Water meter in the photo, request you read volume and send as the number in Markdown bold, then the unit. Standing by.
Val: **627099.0** gal
